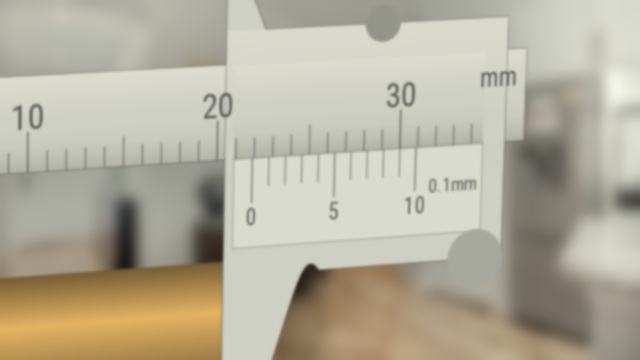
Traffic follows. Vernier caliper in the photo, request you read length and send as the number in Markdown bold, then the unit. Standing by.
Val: **21.9** mm
